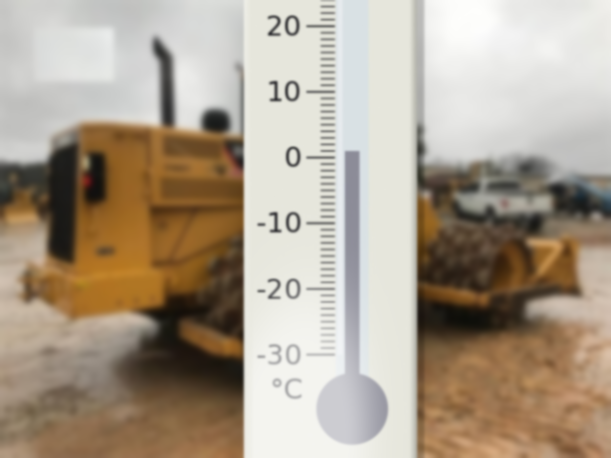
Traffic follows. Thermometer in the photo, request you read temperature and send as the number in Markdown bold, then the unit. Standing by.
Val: **1** °C
